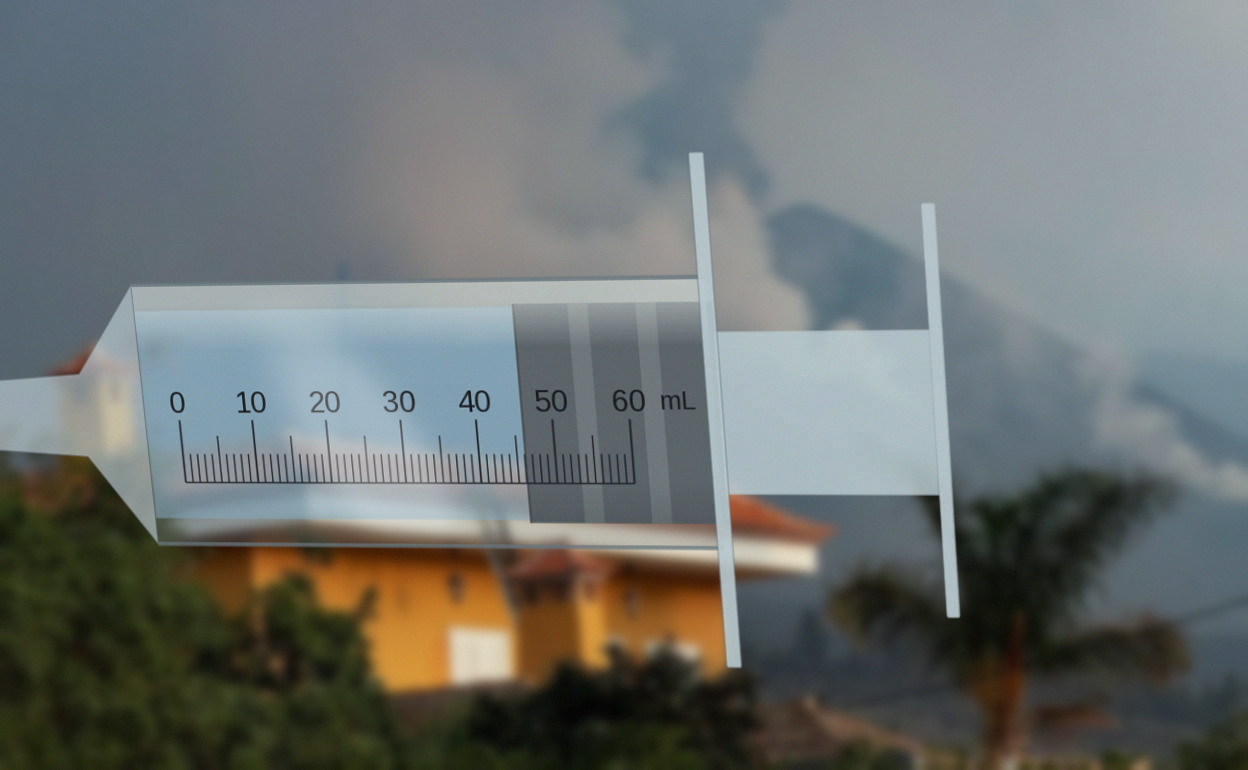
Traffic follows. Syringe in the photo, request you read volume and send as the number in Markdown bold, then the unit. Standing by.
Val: **46** mL
